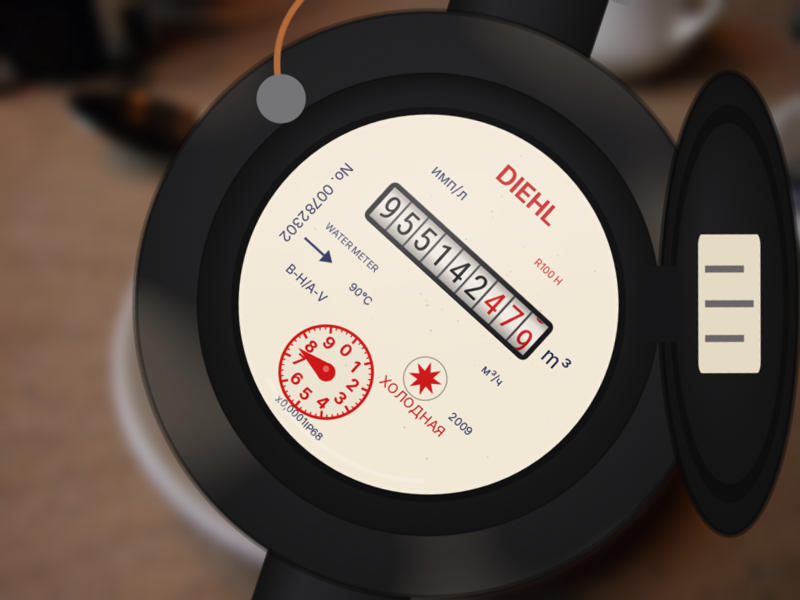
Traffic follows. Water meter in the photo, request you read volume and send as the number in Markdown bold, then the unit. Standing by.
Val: **955142.4787** m³
